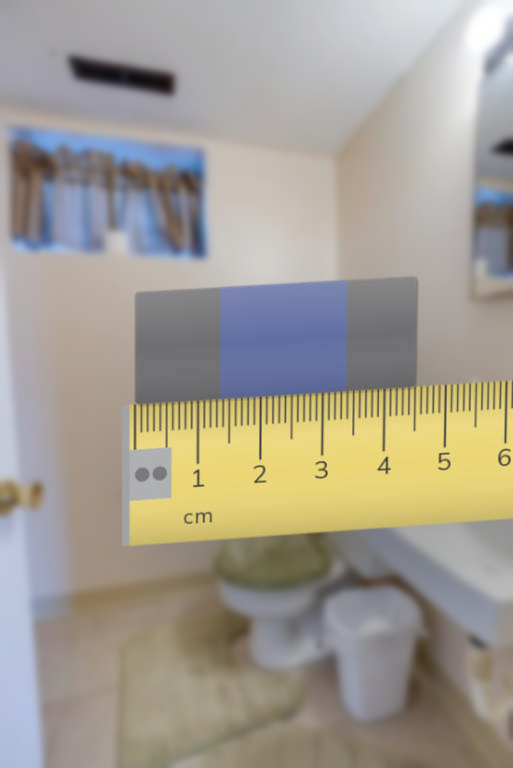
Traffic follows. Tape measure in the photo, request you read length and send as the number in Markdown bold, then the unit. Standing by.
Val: **4.5** cm
